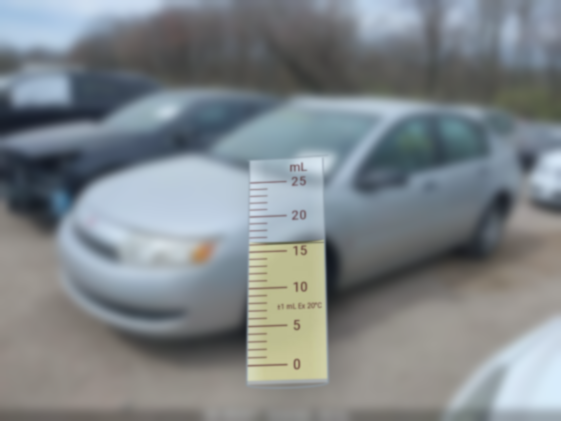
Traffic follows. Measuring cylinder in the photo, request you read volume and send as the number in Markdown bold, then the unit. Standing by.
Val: **16** mL
